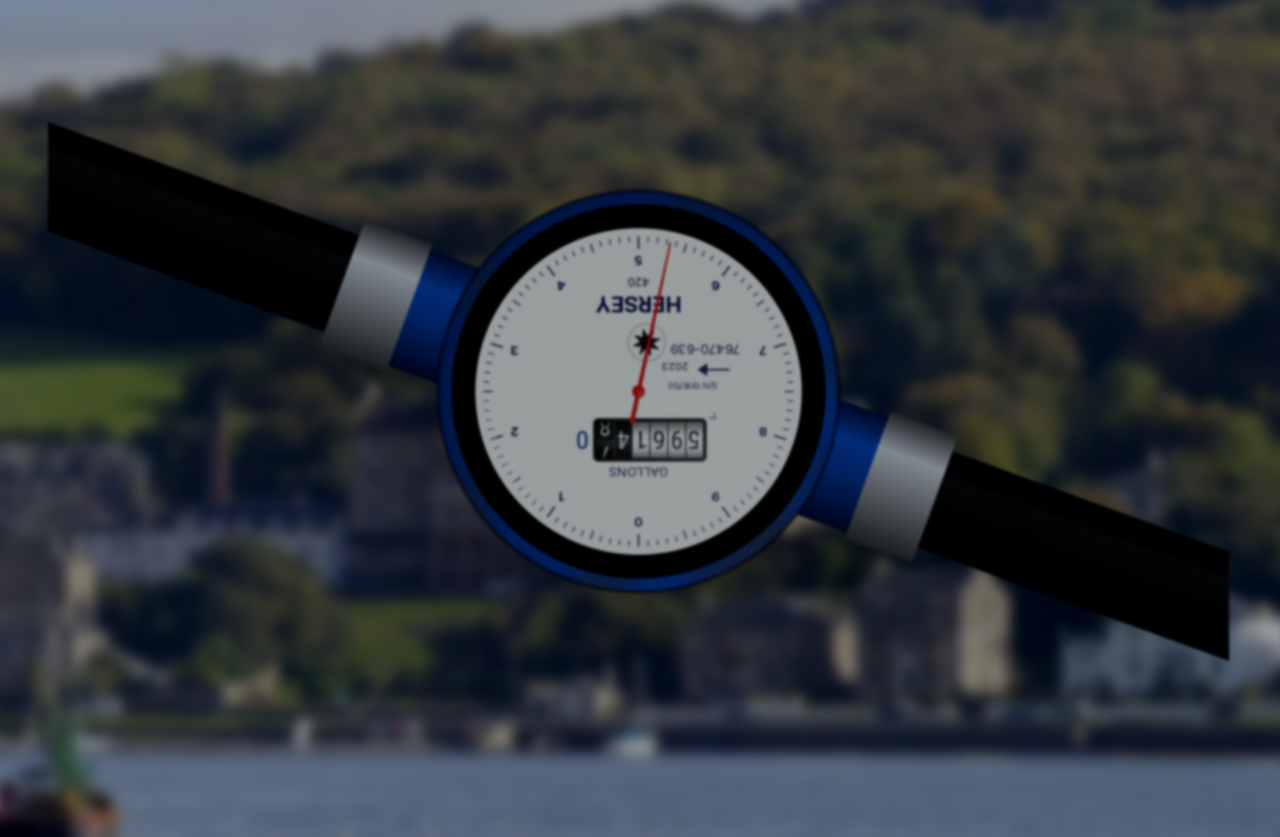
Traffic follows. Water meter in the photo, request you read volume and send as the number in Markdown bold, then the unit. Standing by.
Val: **5961475.3** gal
